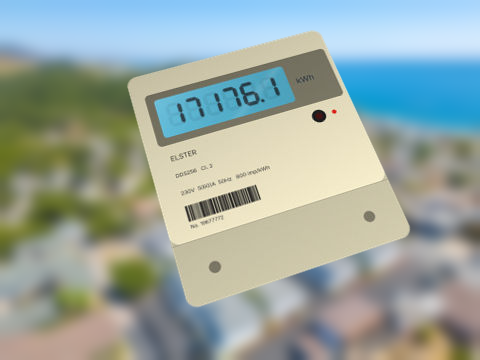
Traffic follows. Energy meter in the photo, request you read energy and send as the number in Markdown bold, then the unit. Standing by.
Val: **17176.1** kWh
